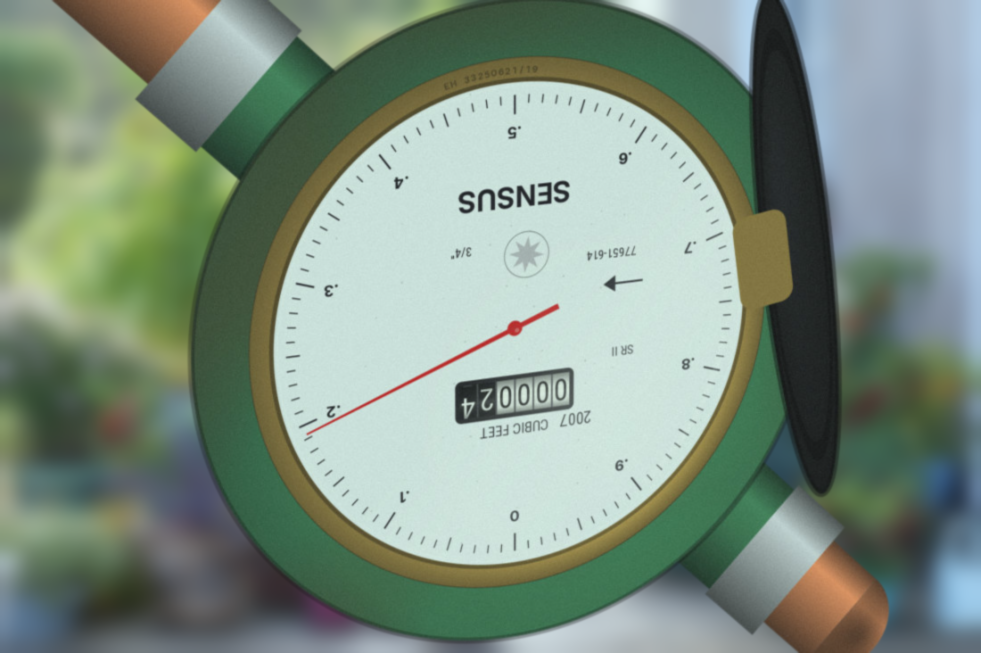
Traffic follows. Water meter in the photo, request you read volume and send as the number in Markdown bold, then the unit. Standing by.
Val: **24.19** ft³
